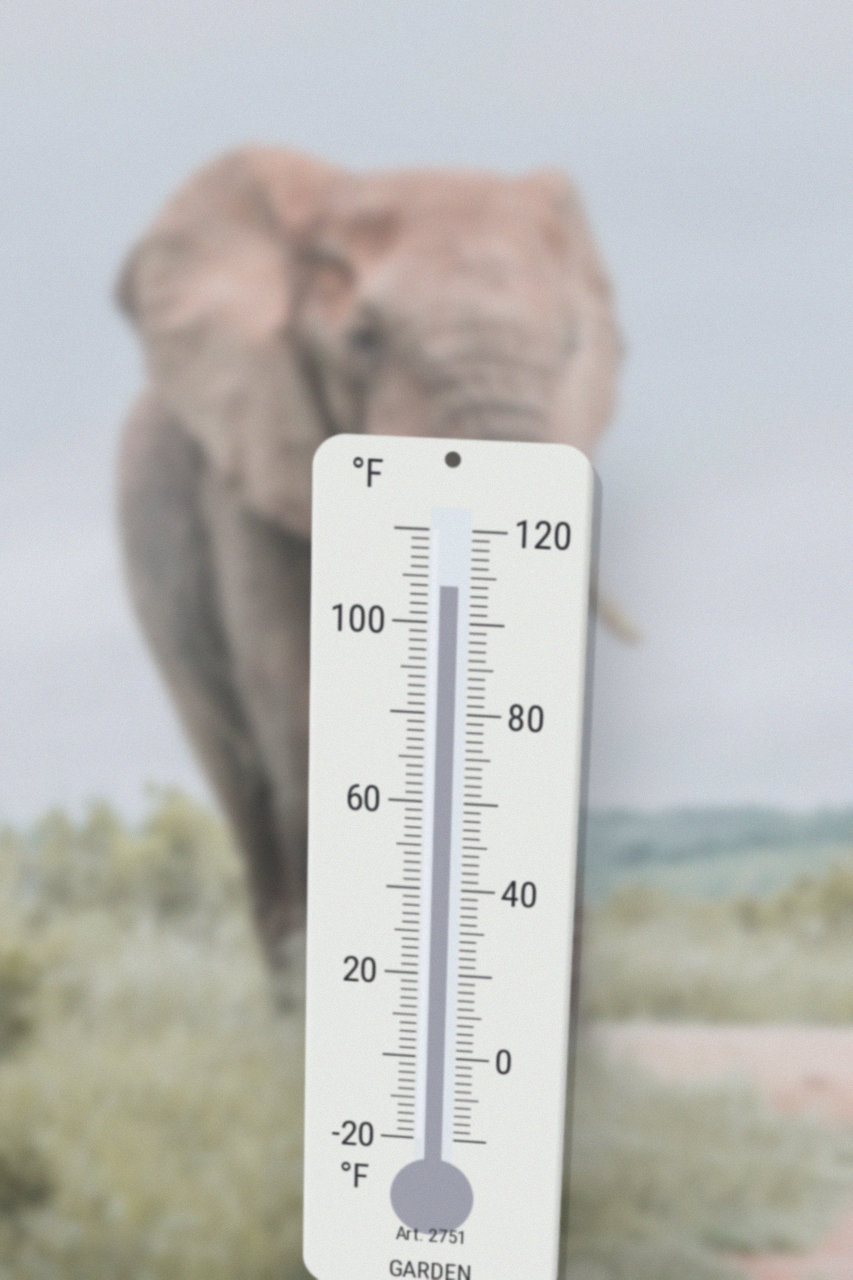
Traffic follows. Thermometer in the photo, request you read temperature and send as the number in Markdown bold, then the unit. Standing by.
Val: **108** °F
